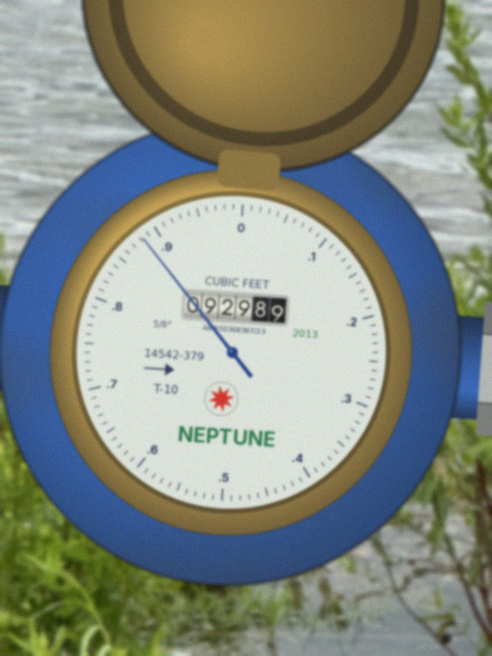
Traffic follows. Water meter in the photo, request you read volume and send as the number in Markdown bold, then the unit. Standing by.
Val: **92988.88** ft³
